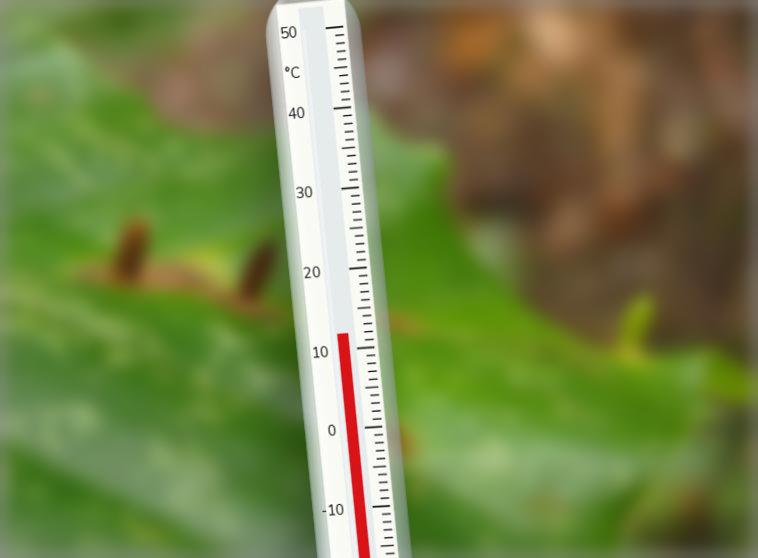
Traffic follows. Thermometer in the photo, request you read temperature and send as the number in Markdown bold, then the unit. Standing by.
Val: **12** °C
